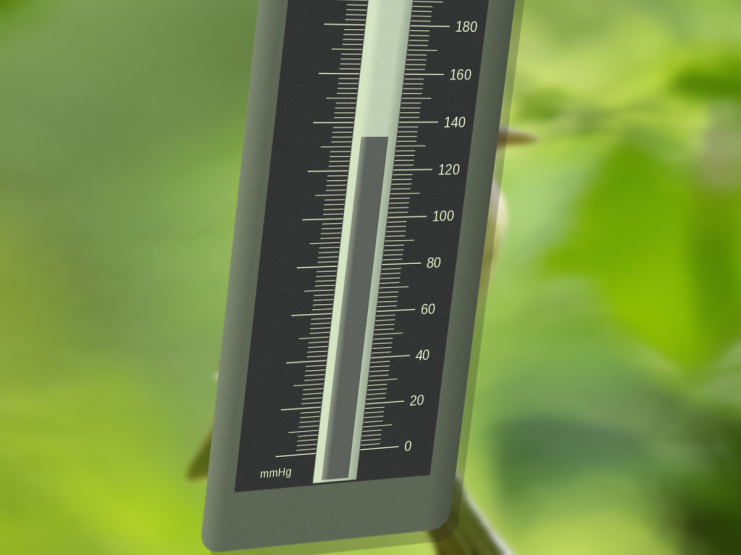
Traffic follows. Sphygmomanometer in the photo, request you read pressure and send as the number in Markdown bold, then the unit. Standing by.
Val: **134** mmHg
